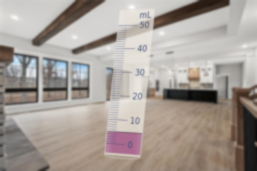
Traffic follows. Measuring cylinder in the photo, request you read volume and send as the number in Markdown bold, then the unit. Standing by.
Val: **5** mL
